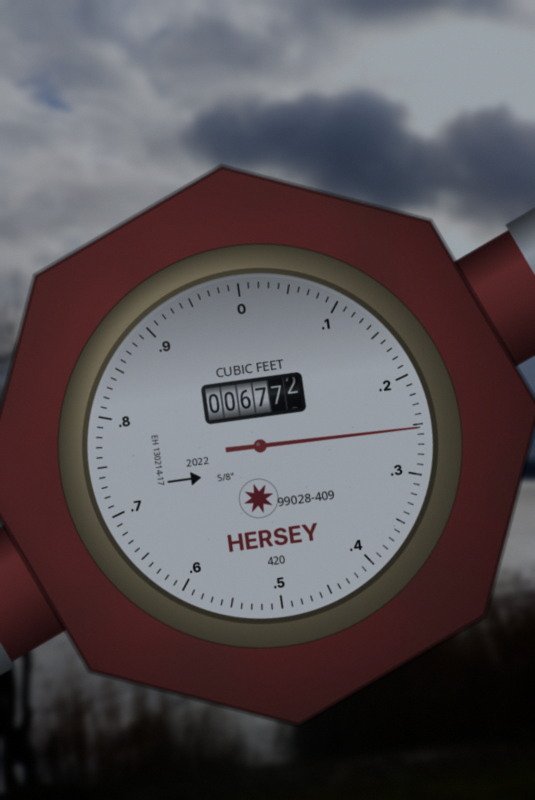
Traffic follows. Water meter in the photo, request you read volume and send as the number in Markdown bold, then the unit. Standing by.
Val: **6772.25** ft³
